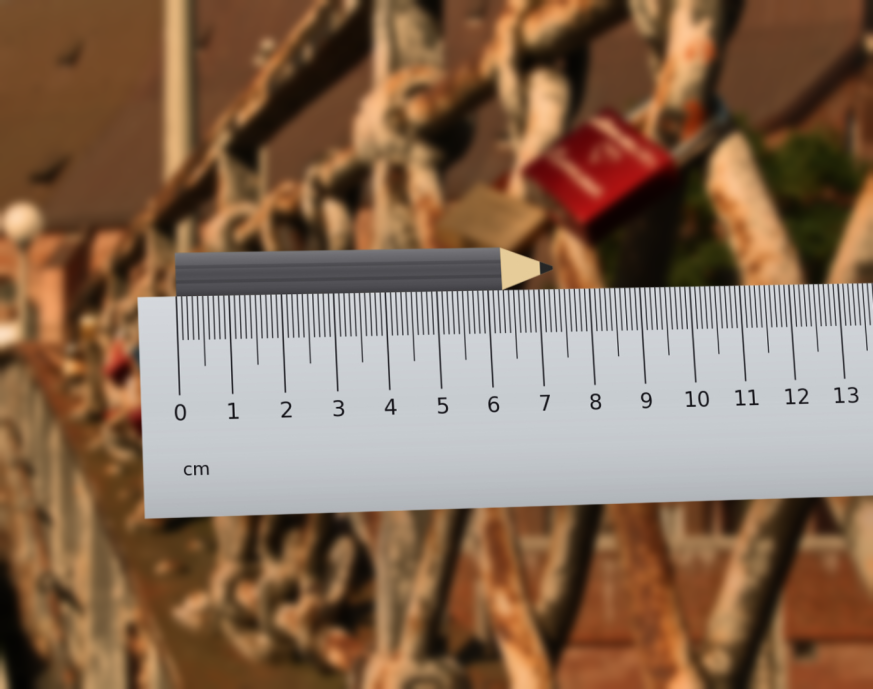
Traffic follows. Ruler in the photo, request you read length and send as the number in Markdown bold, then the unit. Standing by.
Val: **7.3** cm
